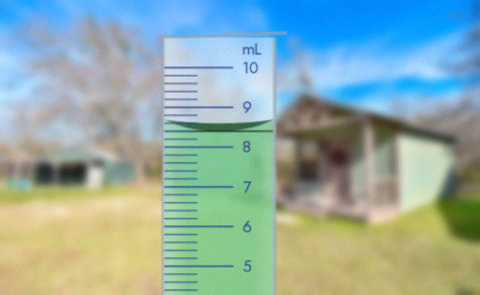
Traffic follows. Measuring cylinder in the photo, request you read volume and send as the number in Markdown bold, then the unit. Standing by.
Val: **8.4** mL
